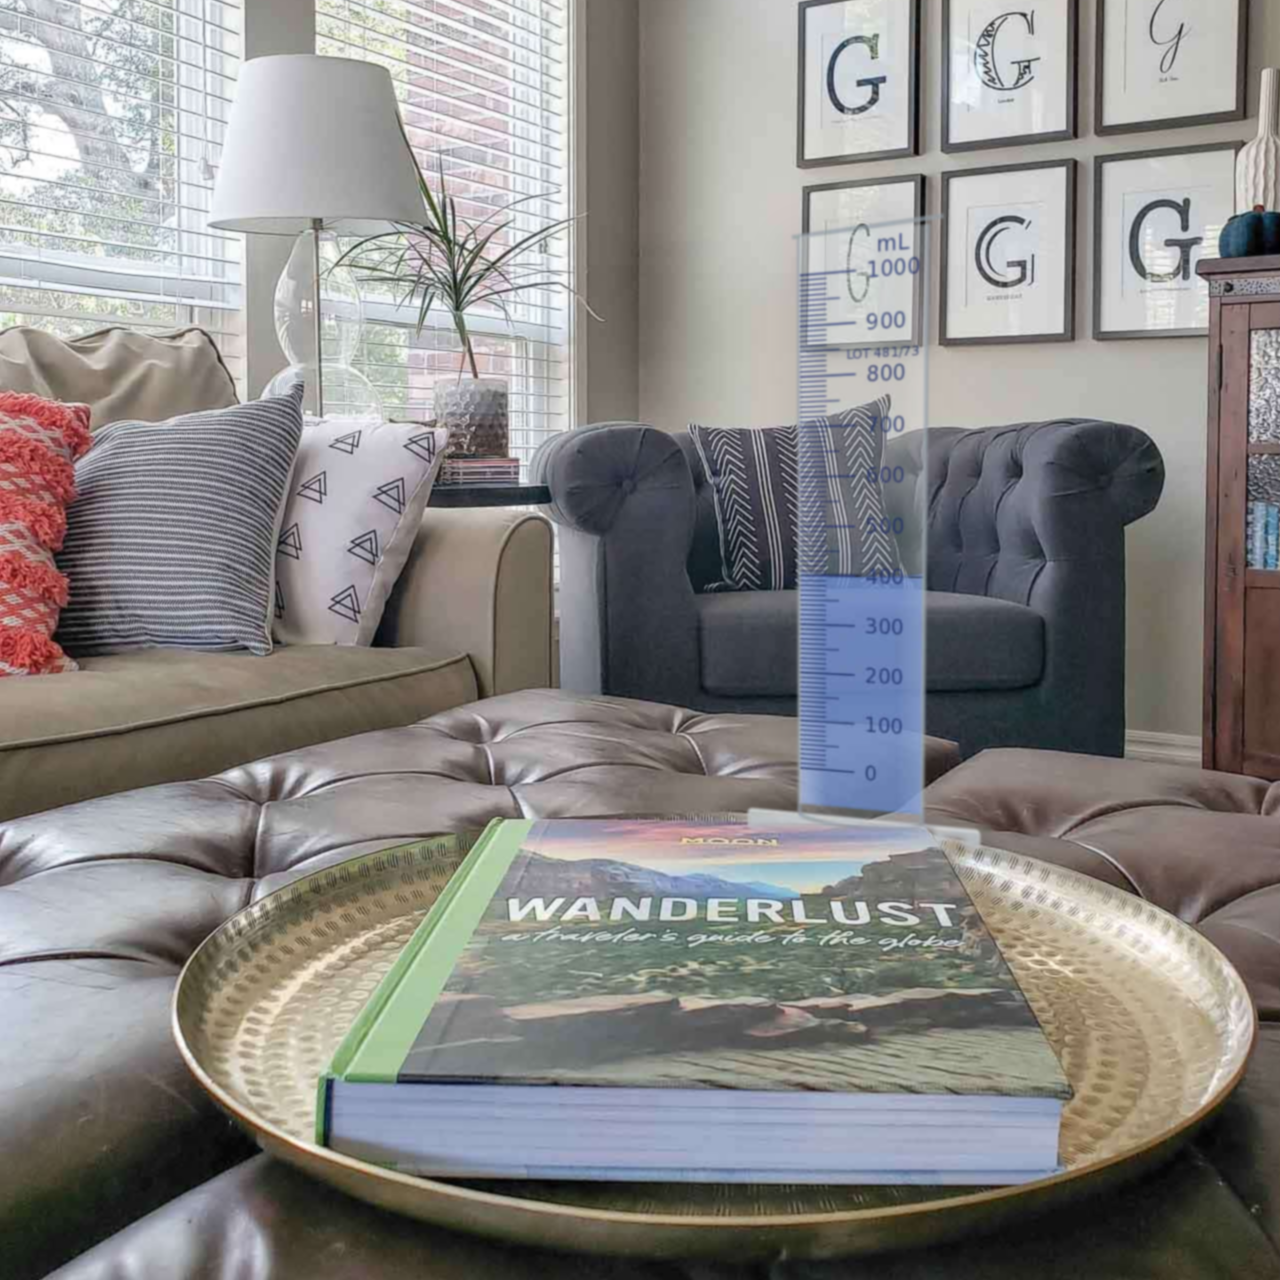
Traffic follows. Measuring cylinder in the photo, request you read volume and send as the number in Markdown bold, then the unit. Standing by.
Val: **400** mL
